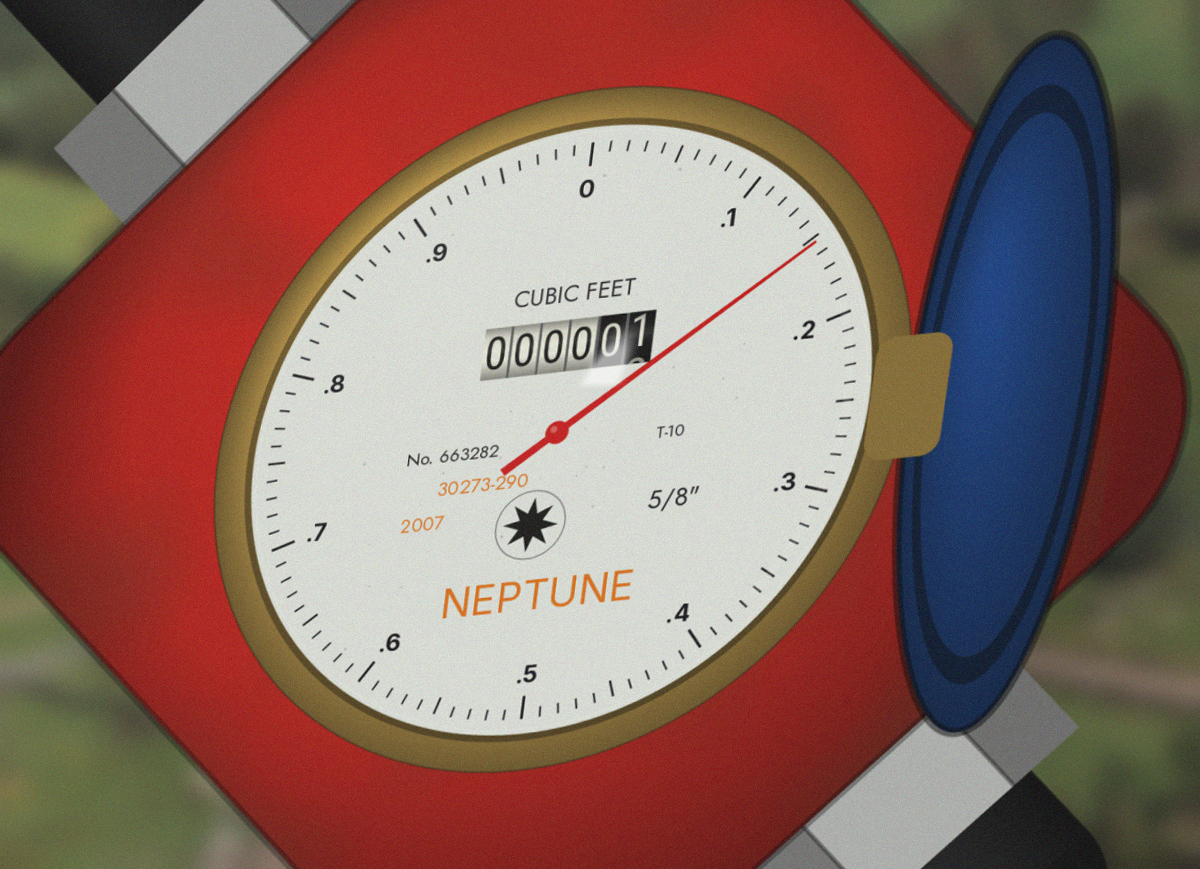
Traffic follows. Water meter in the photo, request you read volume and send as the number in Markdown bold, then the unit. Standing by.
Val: **1.15** ft³
